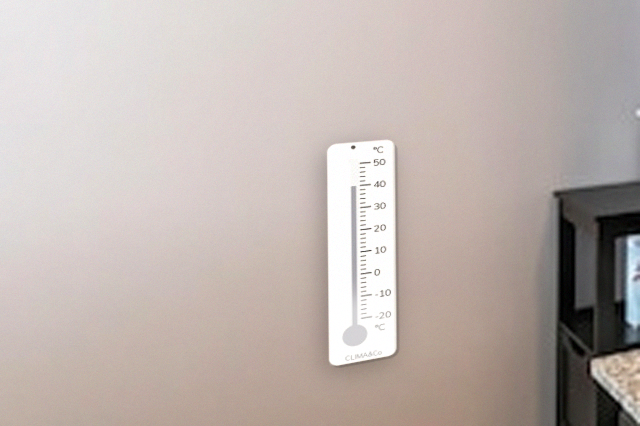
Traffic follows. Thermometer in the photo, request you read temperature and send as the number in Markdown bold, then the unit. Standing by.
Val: **40** °C
